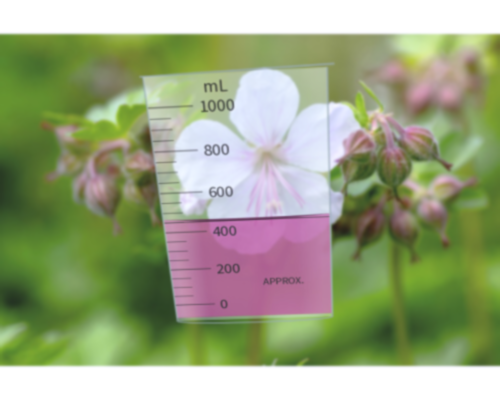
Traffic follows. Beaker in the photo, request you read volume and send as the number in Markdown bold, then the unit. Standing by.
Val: **450** mL
